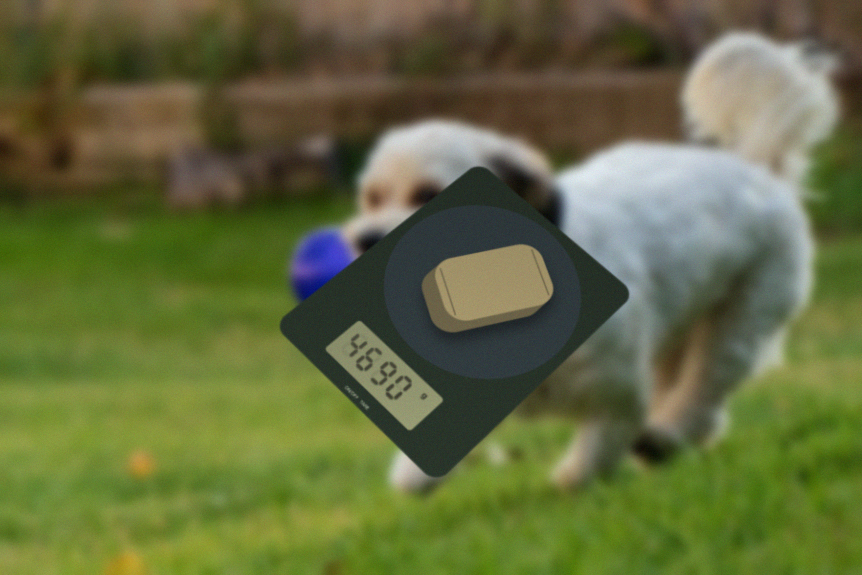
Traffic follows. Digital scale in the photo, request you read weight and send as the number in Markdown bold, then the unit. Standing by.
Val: **4690** g
